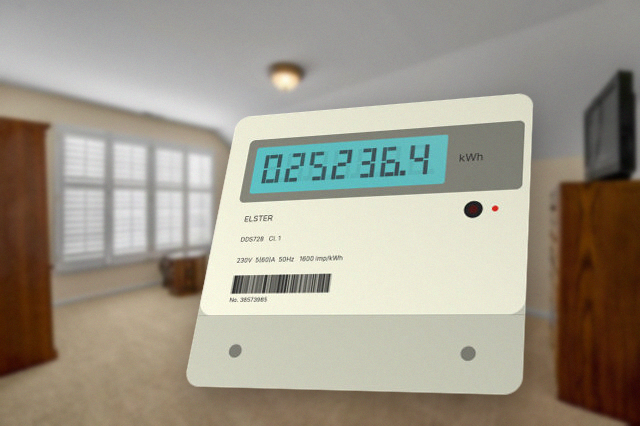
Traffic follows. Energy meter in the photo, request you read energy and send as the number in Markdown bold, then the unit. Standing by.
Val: **25236.4** kWh
